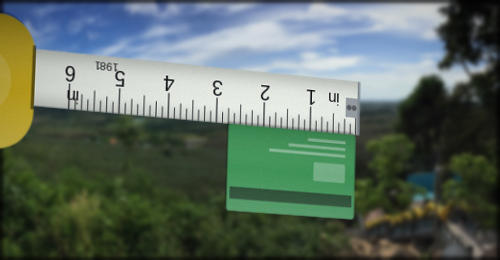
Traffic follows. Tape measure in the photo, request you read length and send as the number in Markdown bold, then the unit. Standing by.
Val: **2.75** in
